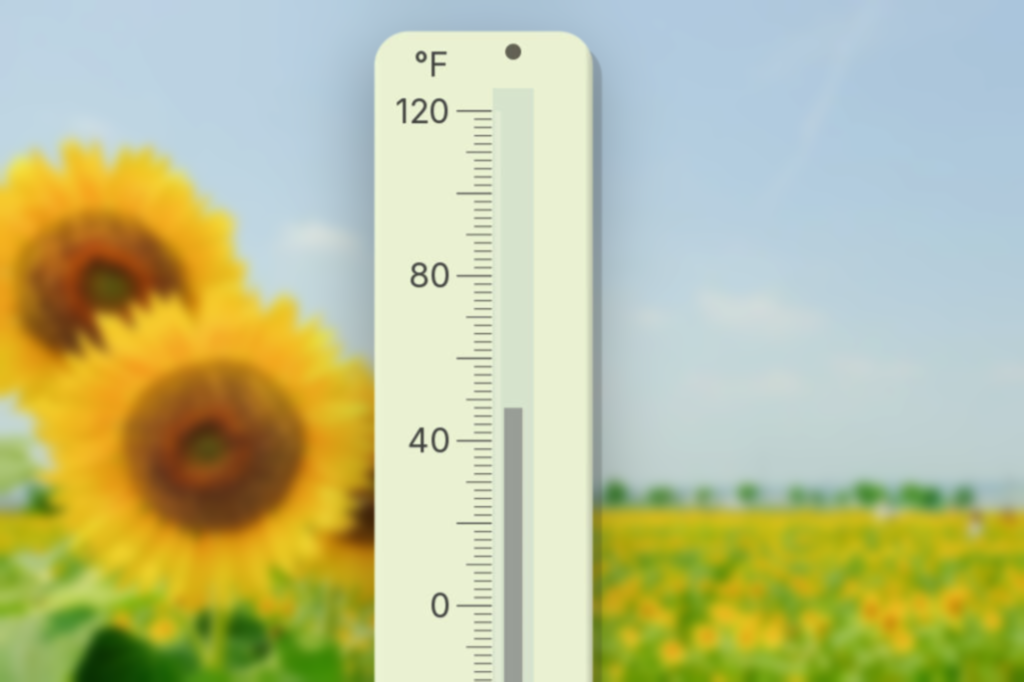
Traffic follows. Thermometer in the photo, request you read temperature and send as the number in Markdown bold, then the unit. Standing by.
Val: **48** °F
